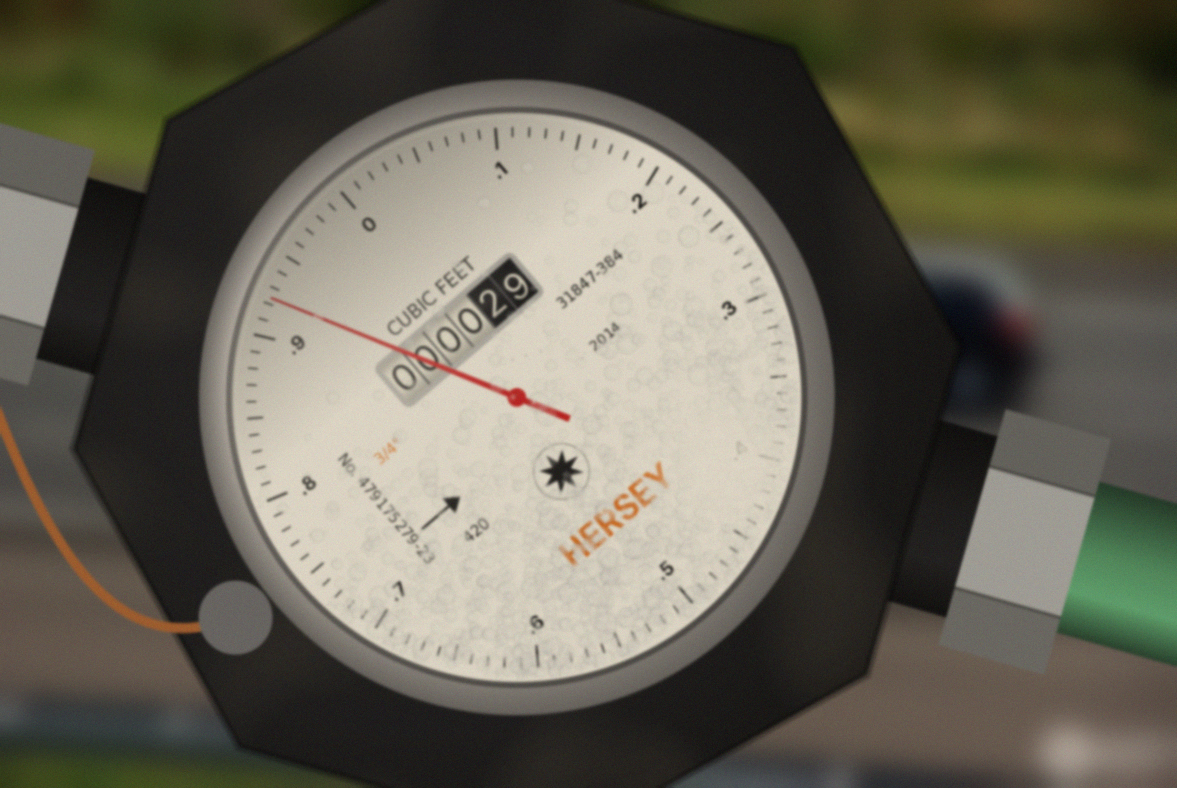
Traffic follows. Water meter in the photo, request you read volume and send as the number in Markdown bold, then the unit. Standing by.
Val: **28.92** ft³
